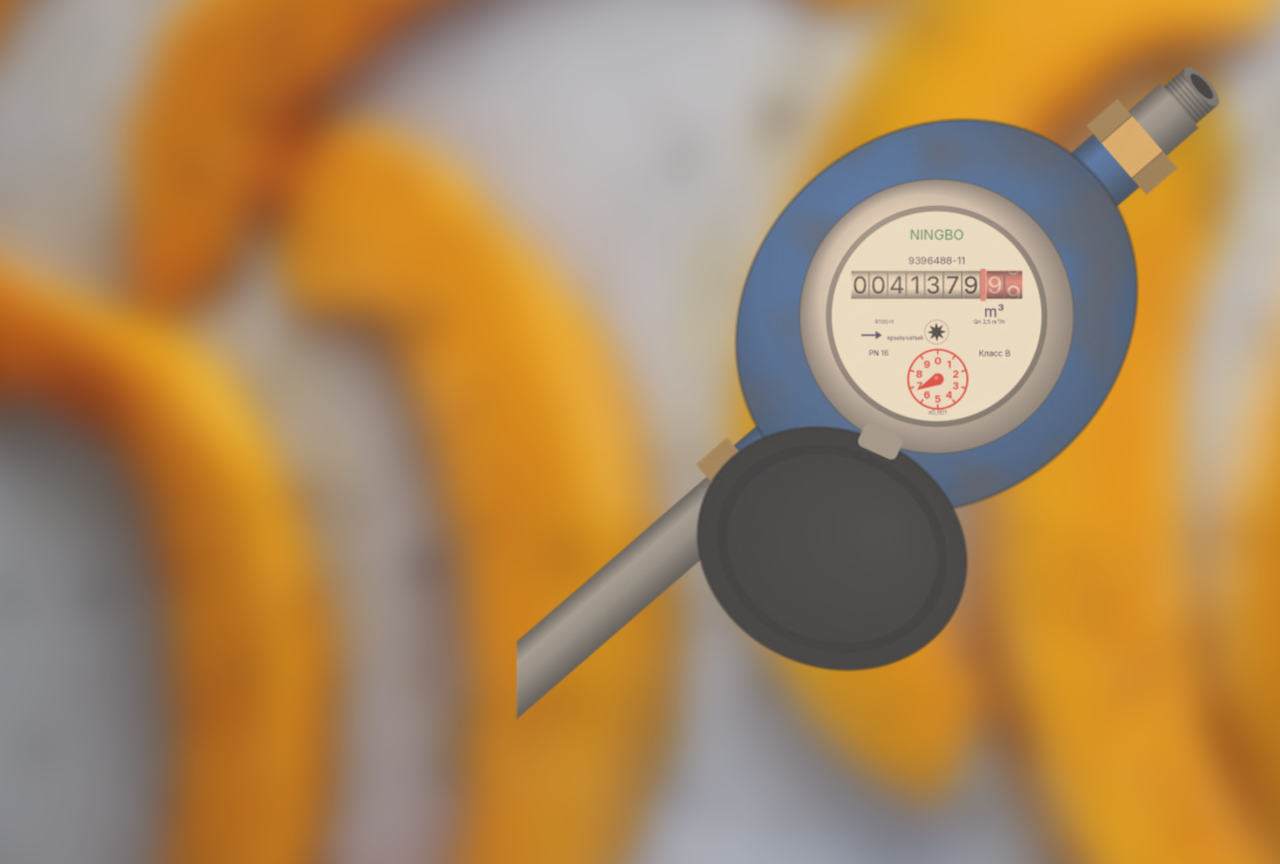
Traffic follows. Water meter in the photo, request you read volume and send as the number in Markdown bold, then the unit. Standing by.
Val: **41379.986** m³
